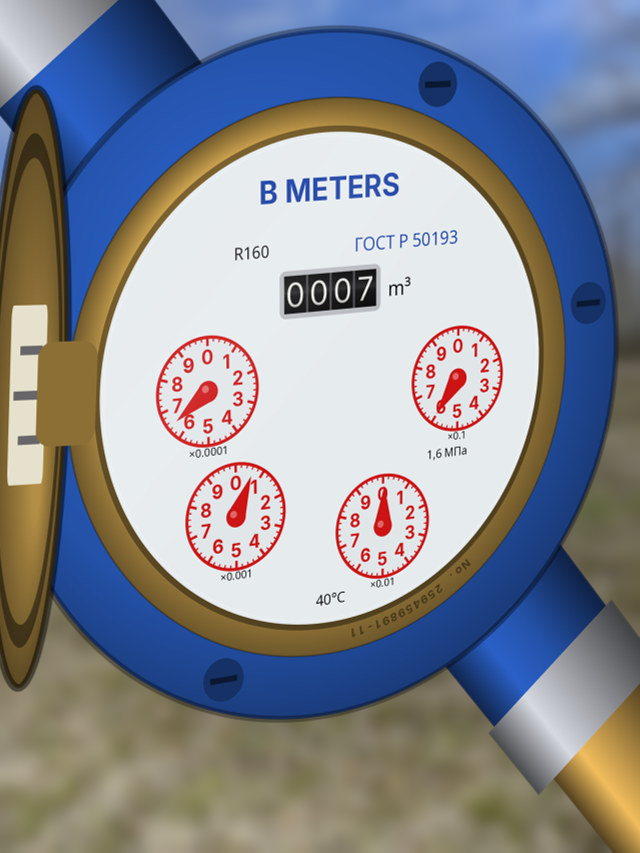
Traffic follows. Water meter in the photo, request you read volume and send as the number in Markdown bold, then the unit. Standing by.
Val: **7.6006** m³
